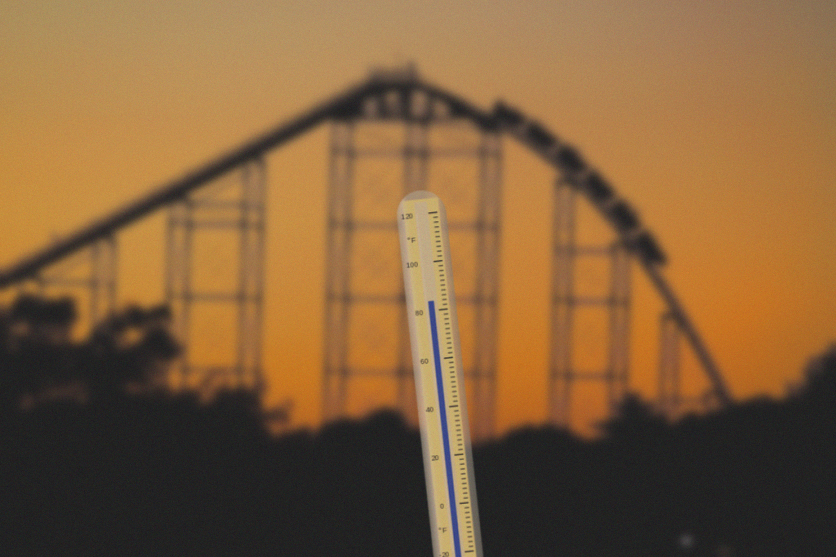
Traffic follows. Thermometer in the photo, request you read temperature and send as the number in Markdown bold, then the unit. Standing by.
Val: **84** °F
